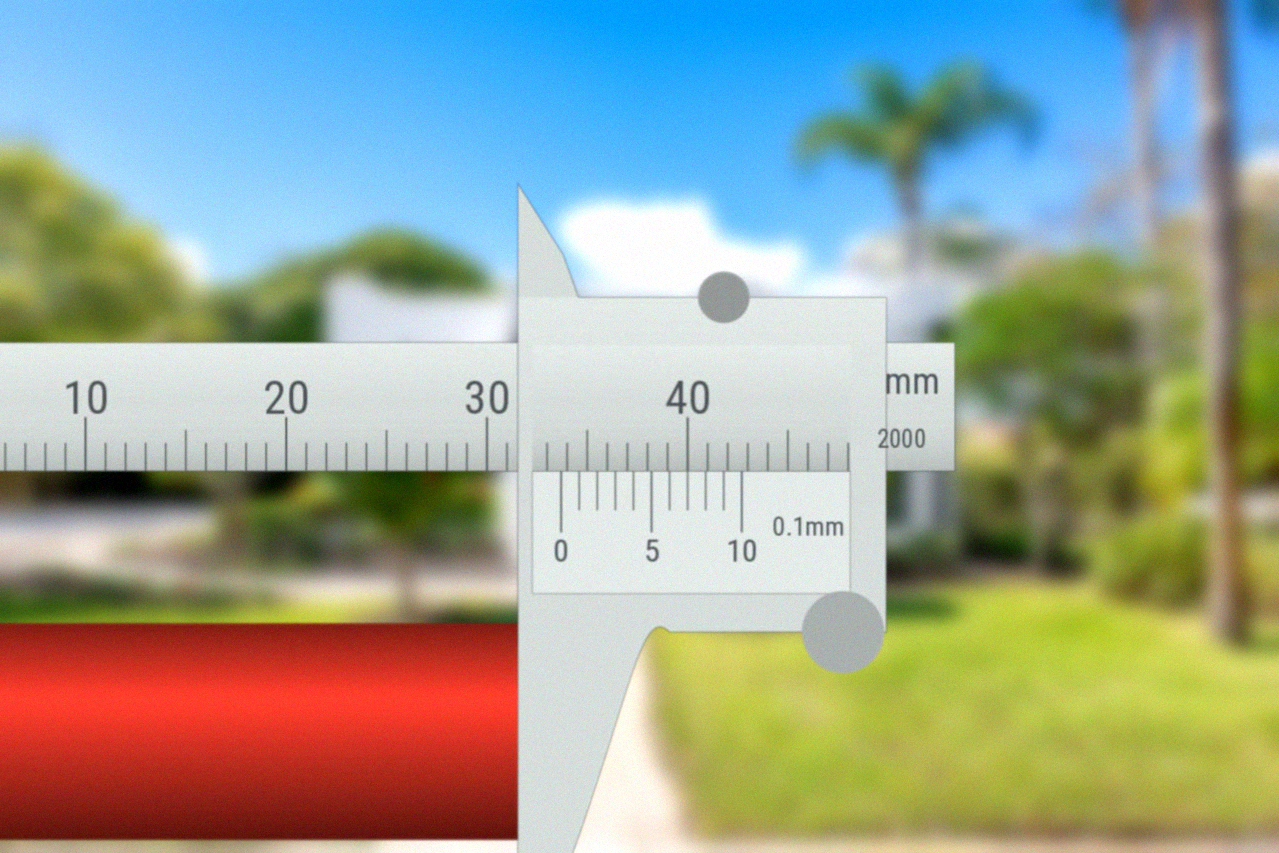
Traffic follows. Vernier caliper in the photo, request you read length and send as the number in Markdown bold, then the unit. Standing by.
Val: **33.7** mm
